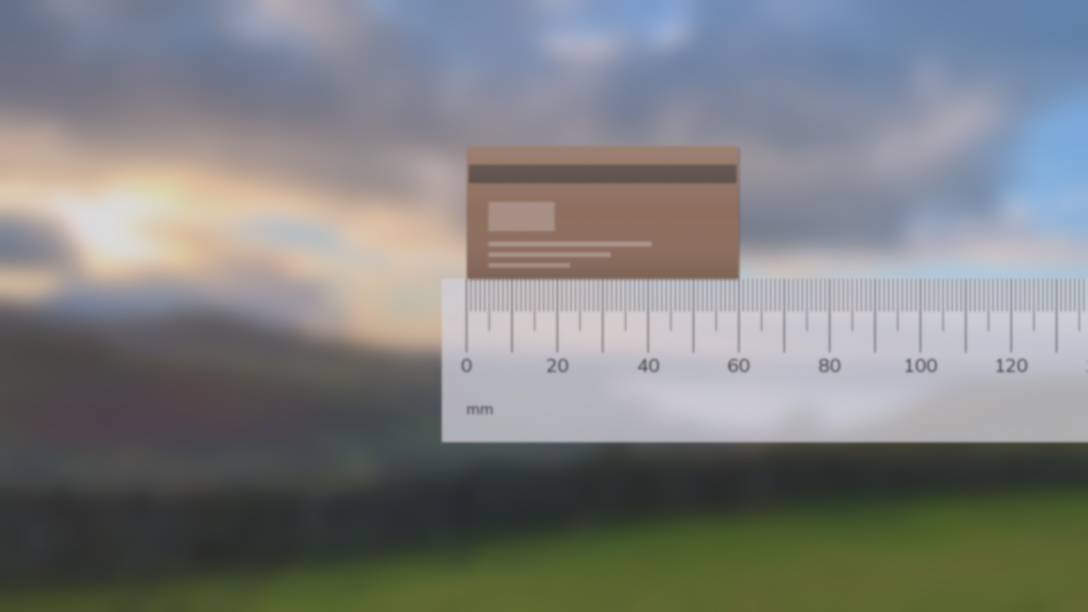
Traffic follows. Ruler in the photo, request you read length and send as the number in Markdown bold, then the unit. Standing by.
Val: **60** mm
